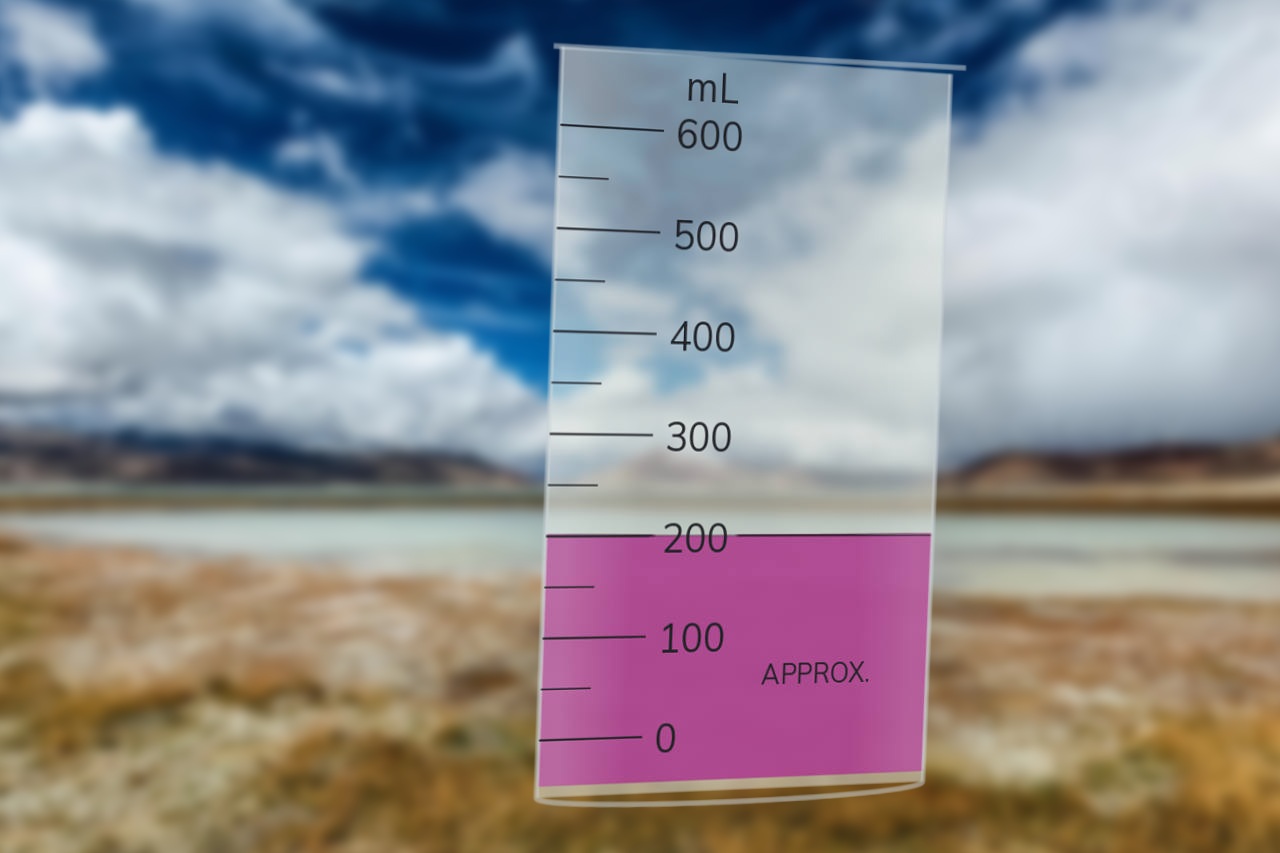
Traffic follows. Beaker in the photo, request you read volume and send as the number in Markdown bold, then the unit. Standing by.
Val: **200** mL
